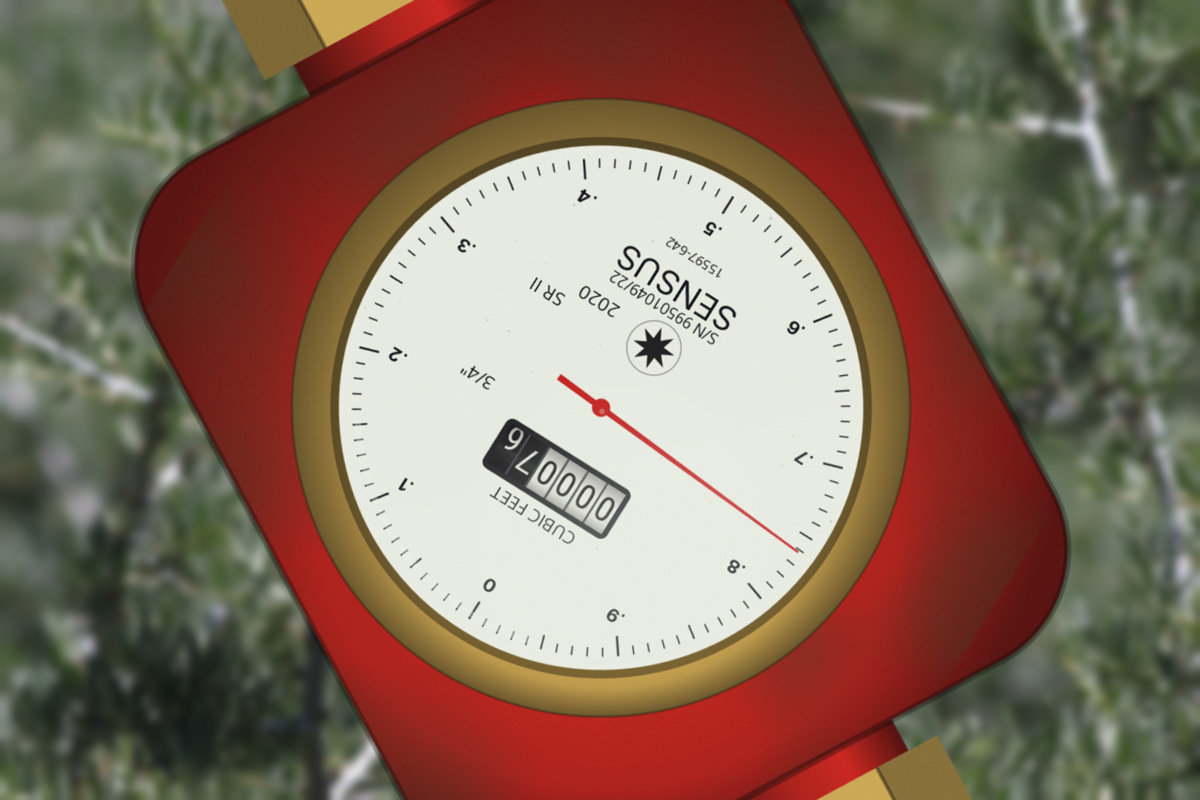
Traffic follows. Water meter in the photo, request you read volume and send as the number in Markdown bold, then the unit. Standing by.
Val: **75.76** ft³
